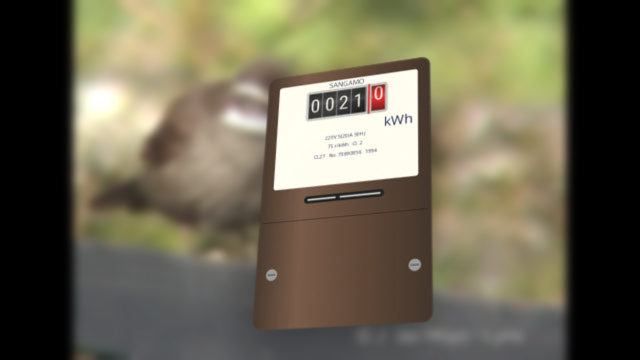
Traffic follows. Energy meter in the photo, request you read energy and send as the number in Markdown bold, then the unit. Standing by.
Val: **21.0** kWh
